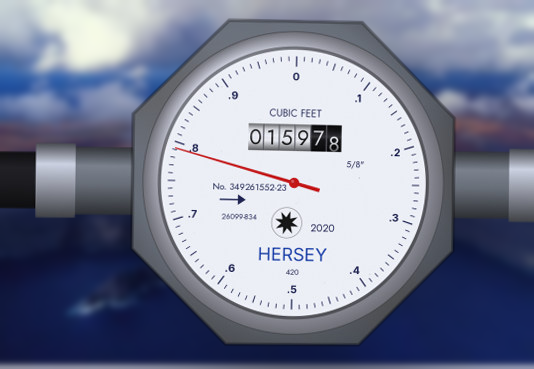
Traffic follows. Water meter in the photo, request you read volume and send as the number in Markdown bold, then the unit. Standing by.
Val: **15977.79** ft³
